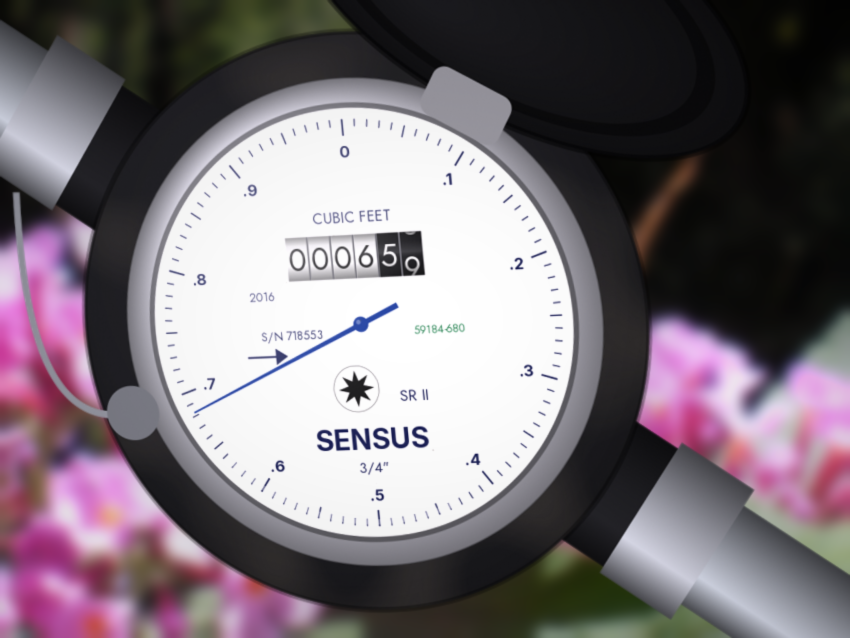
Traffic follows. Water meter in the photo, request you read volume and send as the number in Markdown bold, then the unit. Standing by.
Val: **658.68** ft³
